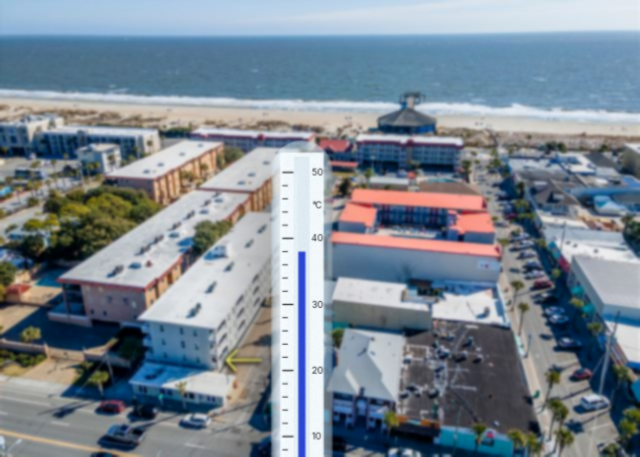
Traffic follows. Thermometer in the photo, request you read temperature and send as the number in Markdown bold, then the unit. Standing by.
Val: **38** °C
